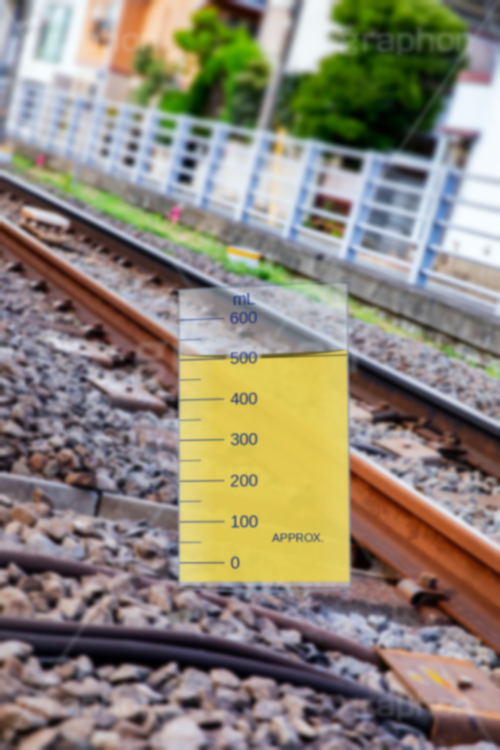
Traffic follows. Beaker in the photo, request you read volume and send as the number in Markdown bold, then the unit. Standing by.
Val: **500** mL
